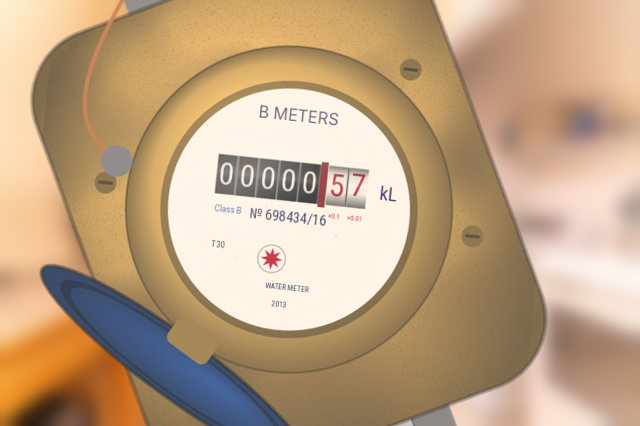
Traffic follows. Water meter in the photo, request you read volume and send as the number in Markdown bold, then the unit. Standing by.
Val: **0.57** kL
